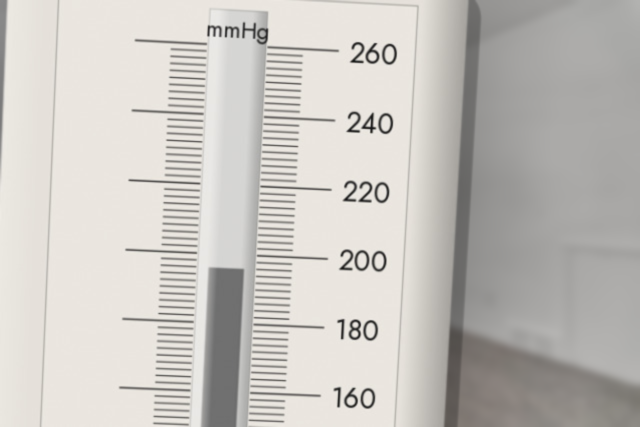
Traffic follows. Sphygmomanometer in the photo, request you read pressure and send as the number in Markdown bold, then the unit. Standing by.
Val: **196** mmHg
